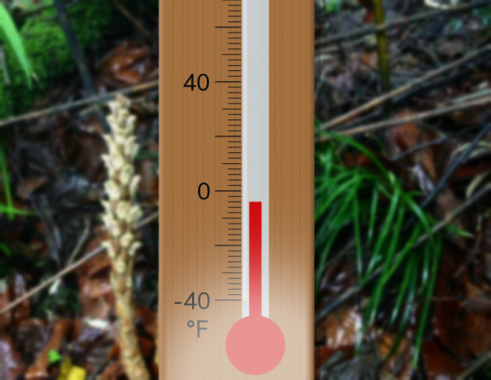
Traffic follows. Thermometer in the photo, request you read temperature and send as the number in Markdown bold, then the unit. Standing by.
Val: **-4** °F
